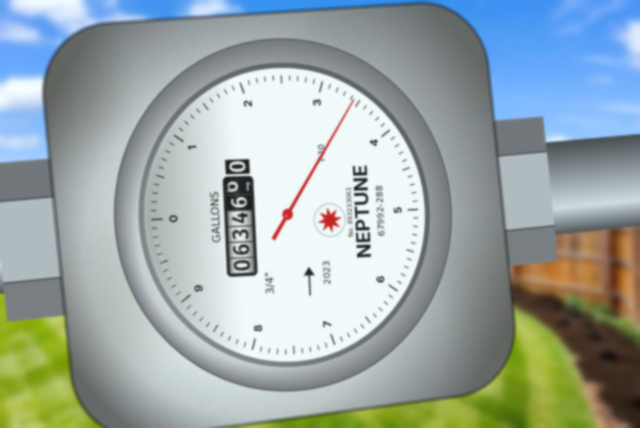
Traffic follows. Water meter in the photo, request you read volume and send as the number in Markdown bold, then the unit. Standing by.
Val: **634663.4** gal
